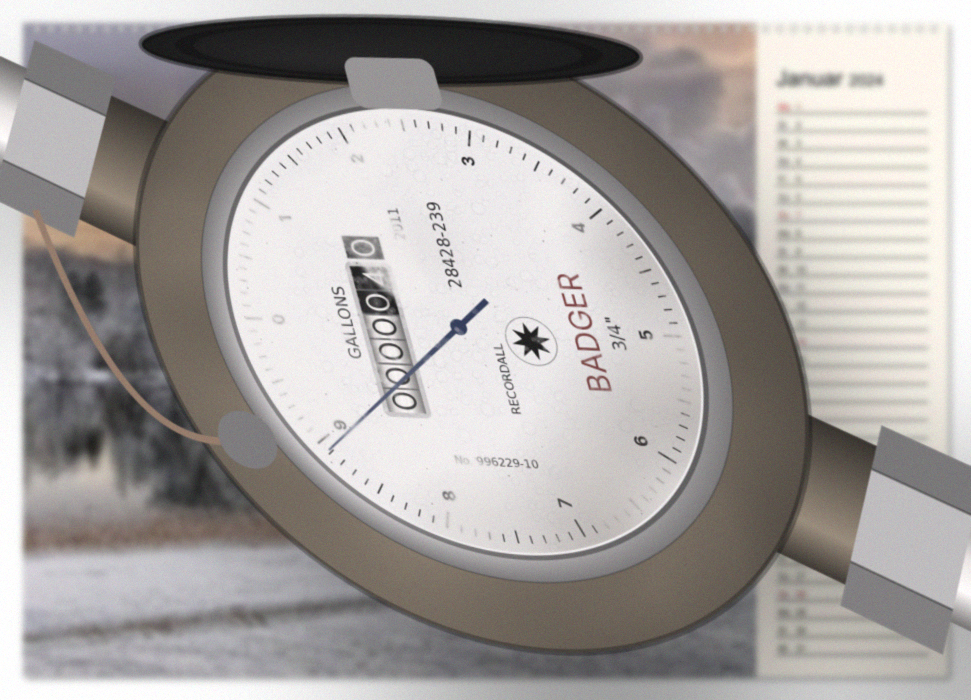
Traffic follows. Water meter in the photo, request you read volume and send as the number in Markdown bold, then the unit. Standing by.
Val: **38.9** gal
